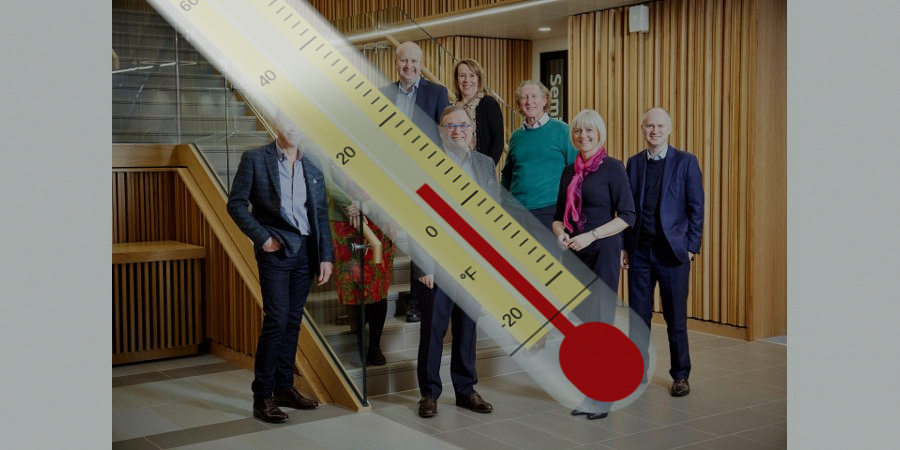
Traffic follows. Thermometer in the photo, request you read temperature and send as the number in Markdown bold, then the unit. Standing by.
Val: **7** °F
